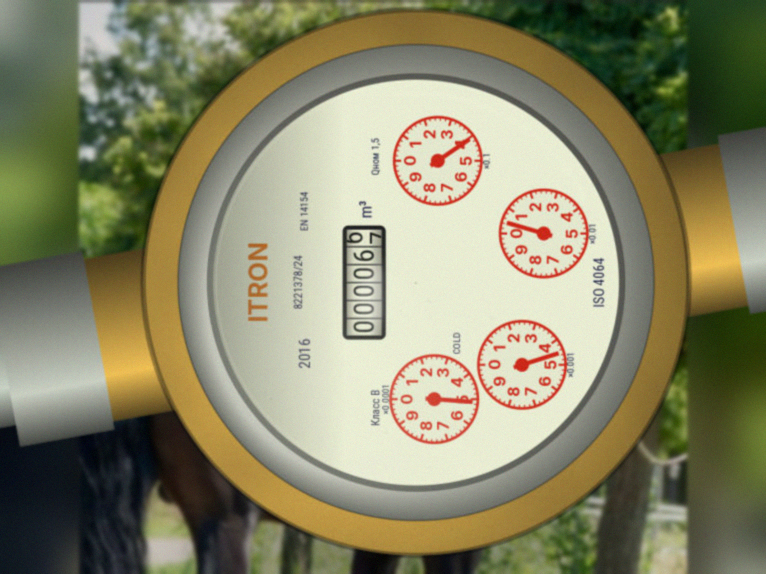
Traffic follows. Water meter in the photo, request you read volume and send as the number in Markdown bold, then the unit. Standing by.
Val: **66.4045** m³
